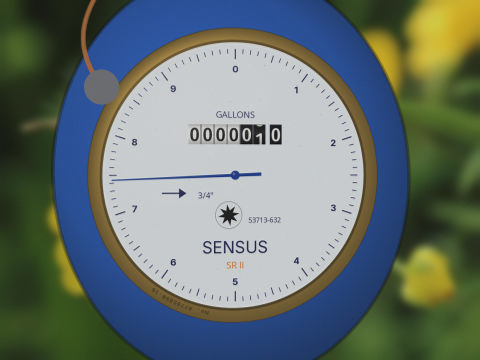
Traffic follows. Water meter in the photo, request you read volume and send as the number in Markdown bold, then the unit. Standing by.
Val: **7.4** gal
